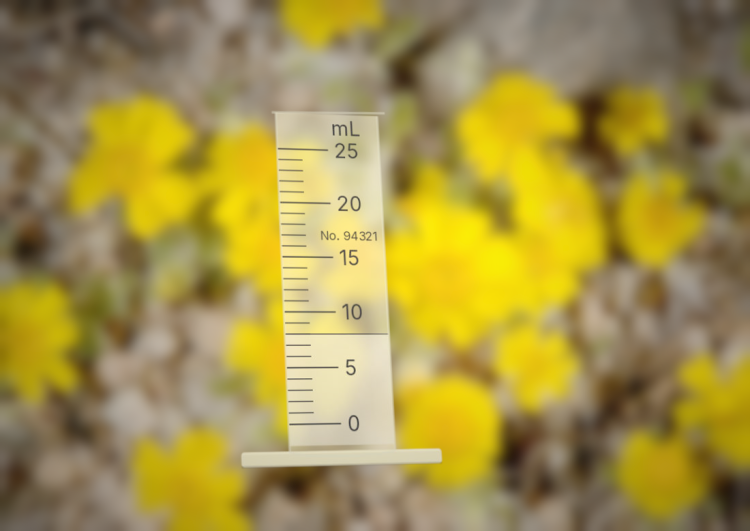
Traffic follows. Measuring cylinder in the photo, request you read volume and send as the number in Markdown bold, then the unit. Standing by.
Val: **8** mL
